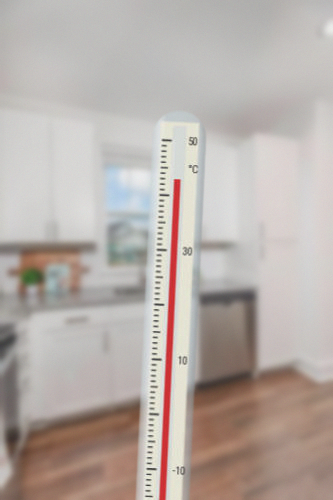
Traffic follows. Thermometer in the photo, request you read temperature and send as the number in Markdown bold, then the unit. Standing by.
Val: **43** °C
